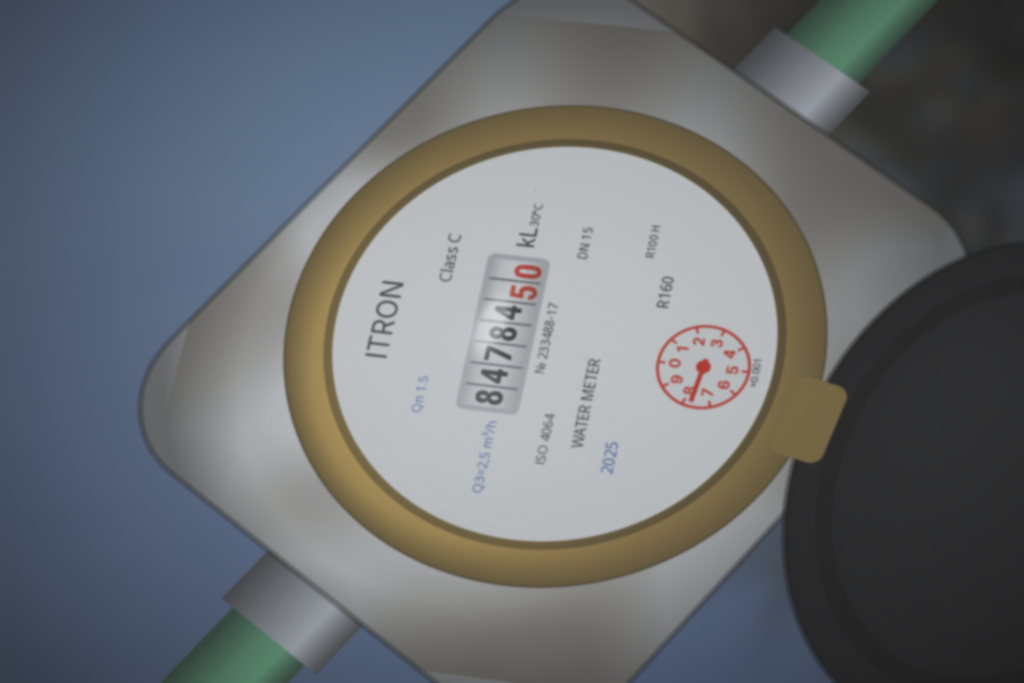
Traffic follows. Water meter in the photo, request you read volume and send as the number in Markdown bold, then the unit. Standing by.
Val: **84784.497** kL
